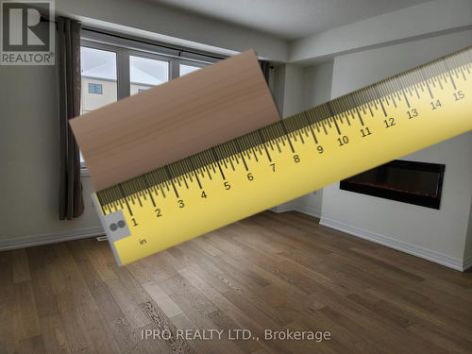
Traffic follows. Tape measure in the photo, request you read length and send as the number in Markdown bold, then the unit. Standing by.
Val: **8** in
